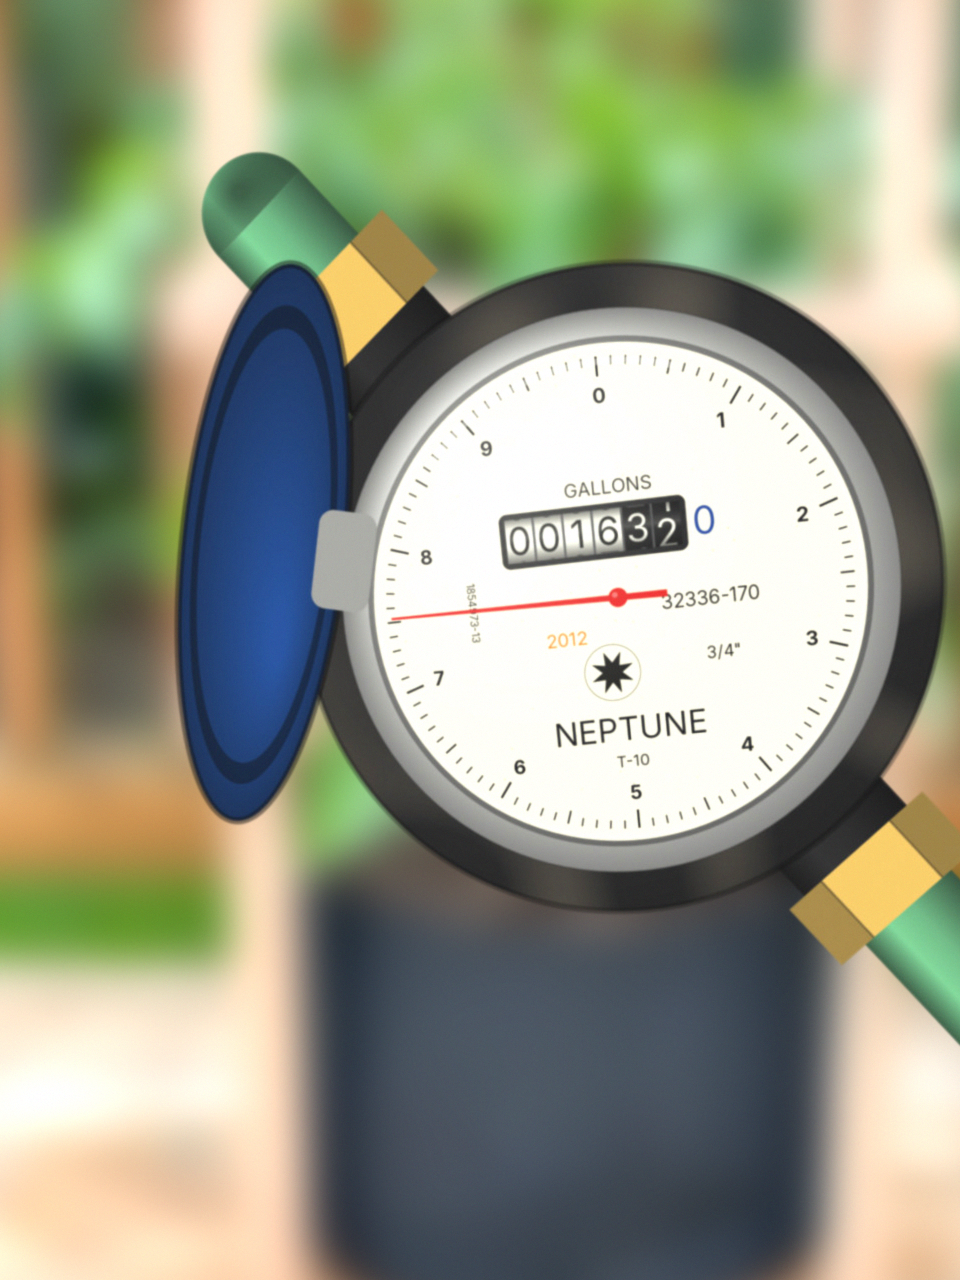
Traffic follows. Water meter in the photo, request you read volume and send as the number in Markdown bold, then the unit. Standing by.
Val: **16317.5** gal
